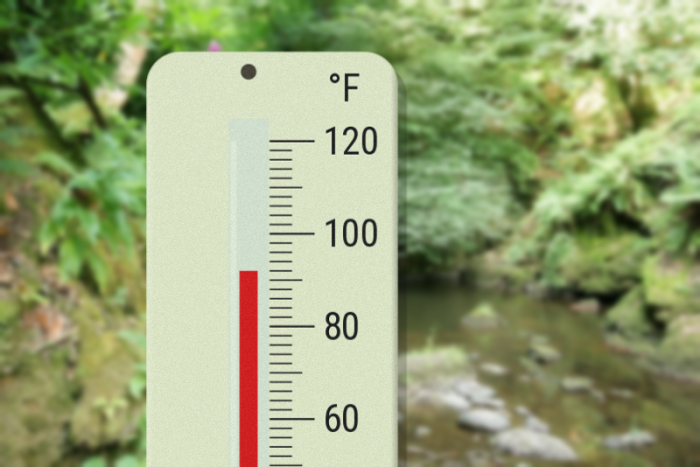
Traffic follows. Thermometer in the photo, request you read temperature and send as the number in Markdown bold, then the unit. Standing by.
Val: **92** °F
